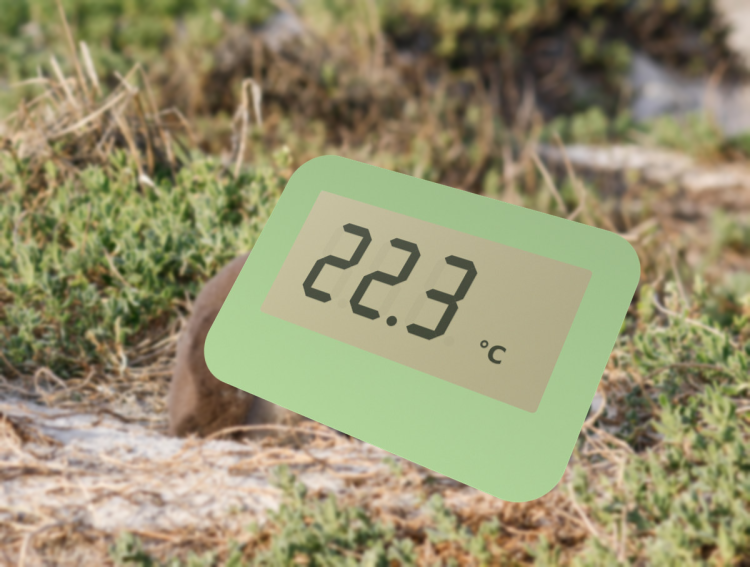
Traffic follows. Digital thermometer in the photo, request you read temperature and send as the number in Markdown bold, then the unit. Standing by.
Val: **22.3** °C
